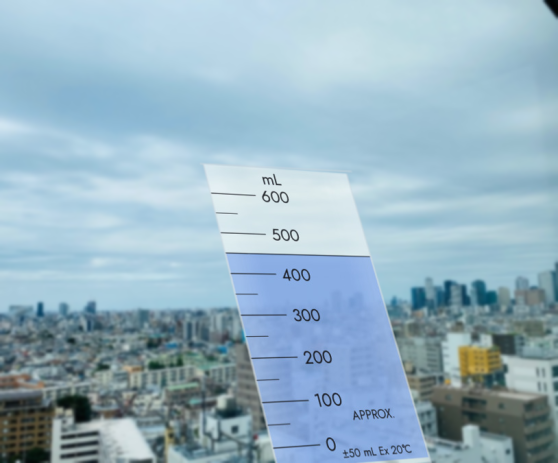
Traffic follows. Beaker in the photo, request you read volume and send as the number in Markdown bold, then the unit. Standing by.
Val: **450** mL
